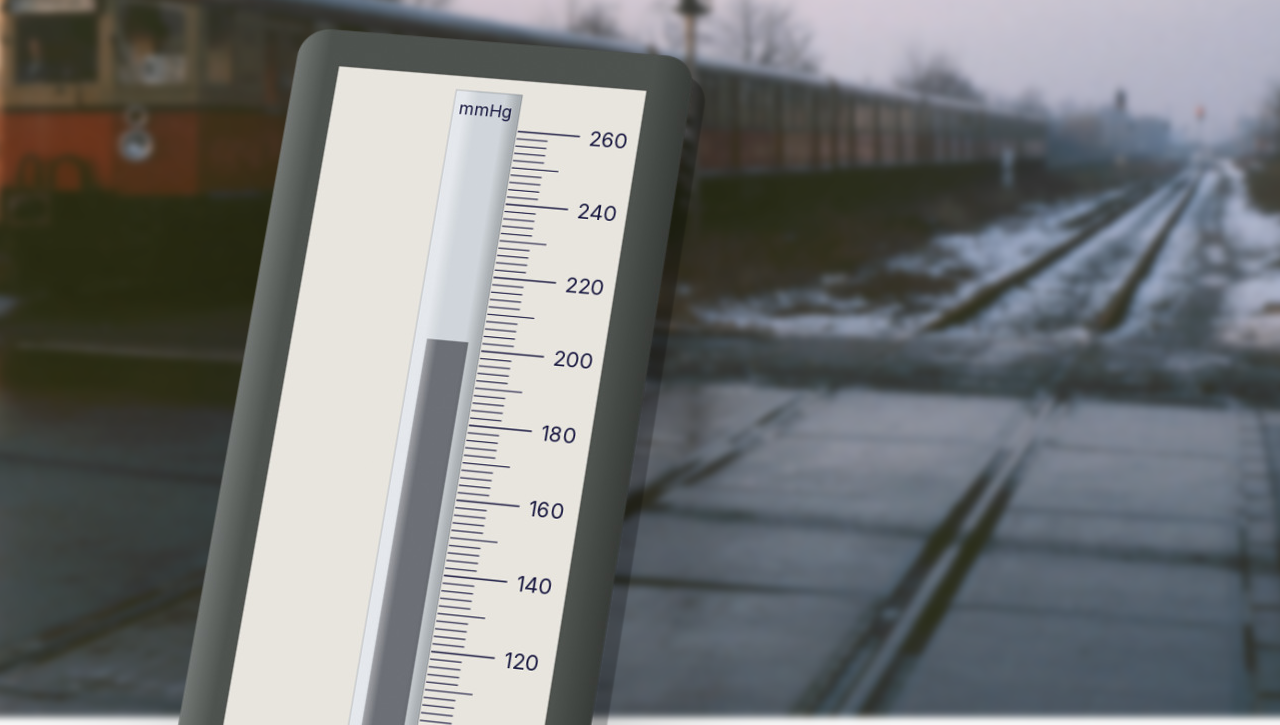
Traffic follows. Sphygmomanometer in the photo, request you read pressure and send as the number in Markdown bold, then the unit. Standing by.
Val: **202** mmHg
